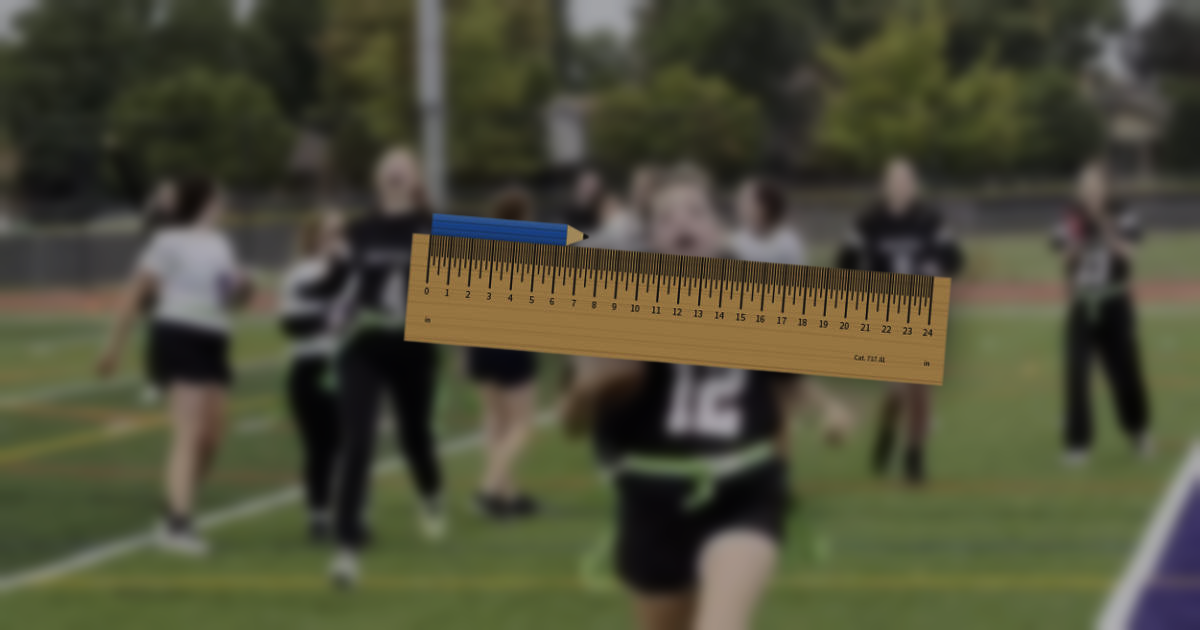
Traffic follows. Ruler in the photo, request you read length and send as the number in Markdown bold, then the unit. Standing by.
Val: **7.5** in
